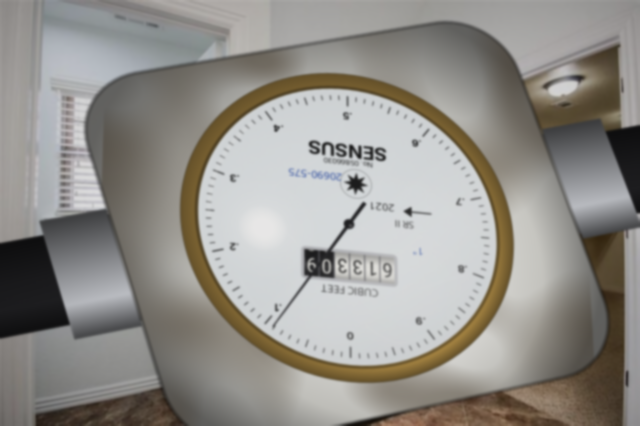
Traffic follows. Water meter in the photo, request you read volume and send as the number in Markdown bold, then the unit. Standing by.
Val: **613309.09** ft³
